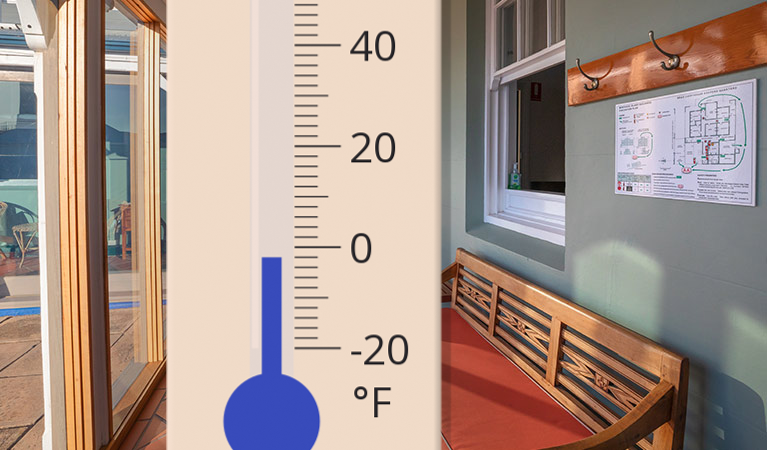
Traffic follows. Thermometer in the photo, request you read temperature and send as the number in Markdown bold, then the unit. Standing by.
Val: **-2** °F
